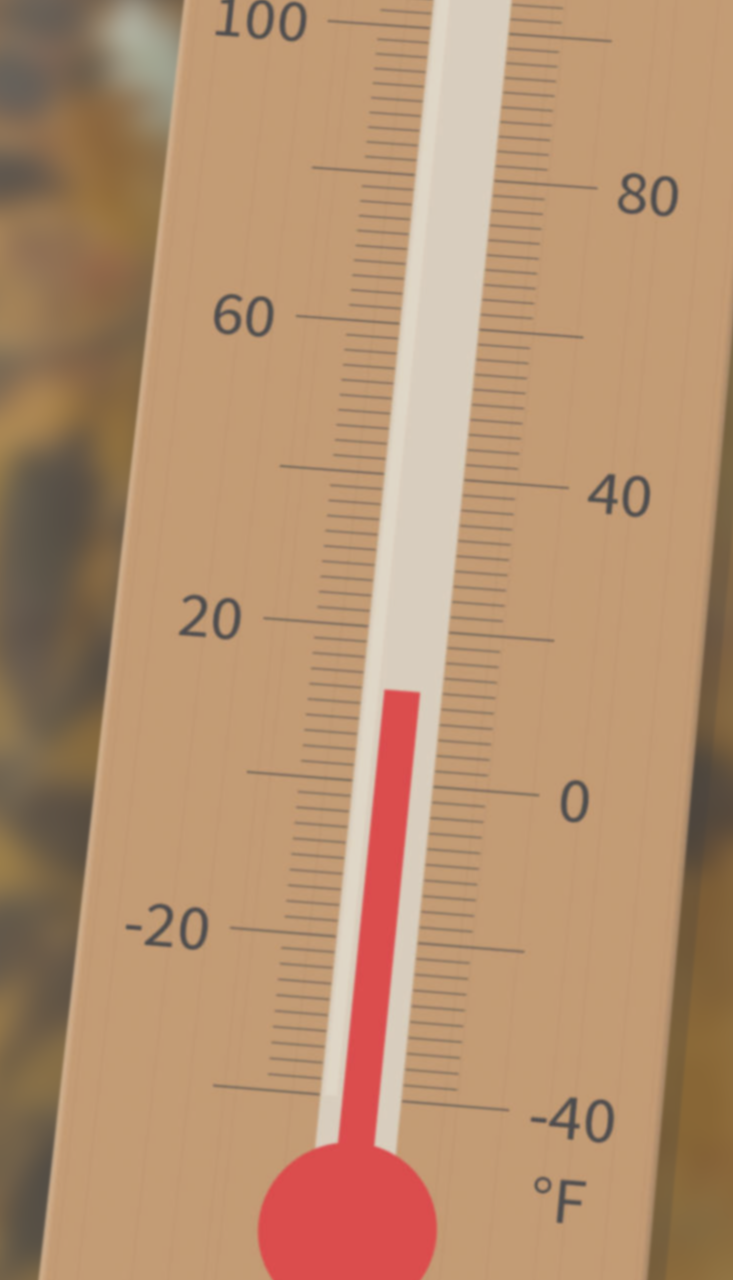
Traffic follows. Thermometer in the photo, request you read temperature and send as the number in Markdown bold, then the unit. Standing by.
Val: **12** °F
